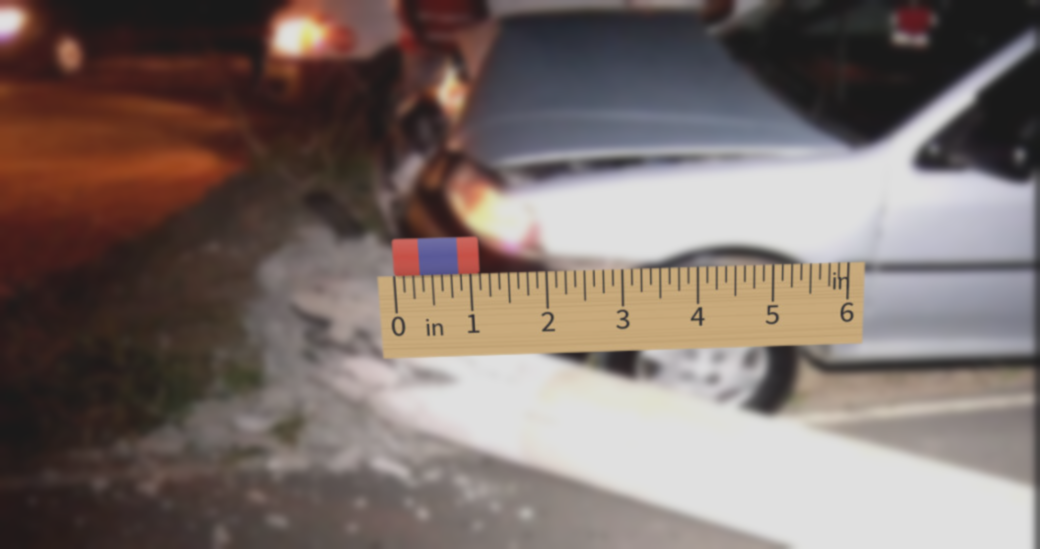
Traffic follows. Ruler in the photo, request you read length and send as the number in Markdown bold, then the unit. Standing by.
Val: **1.125** in
